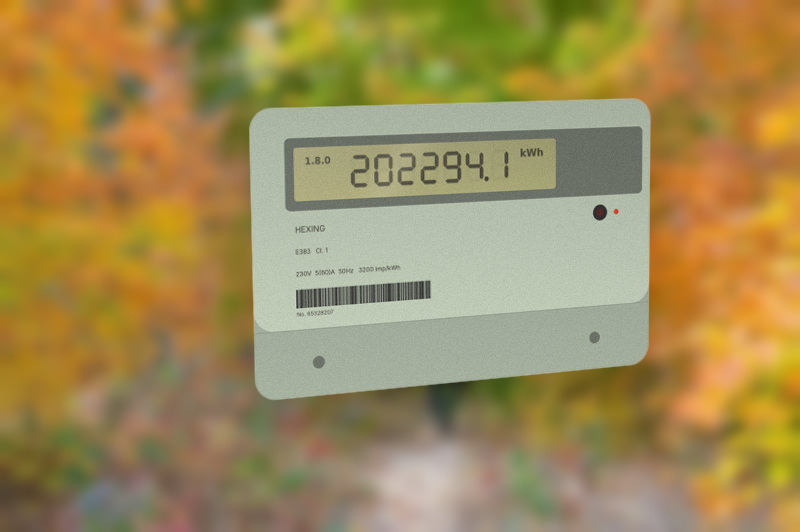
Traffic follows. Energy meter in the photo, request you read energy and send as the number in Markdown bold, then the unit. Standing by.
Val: **202294.1** kWh
